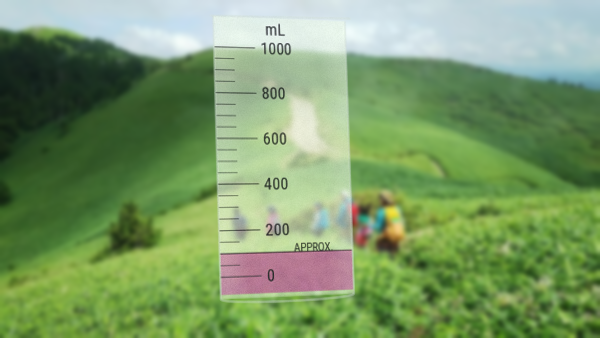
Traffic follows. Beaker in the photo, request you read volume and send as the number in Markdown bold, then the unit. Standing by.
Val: **100** mL
